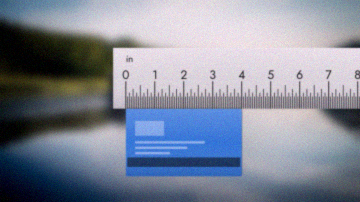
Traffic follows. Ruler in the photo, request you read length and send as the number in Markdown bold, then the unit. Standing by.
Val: **4** in
